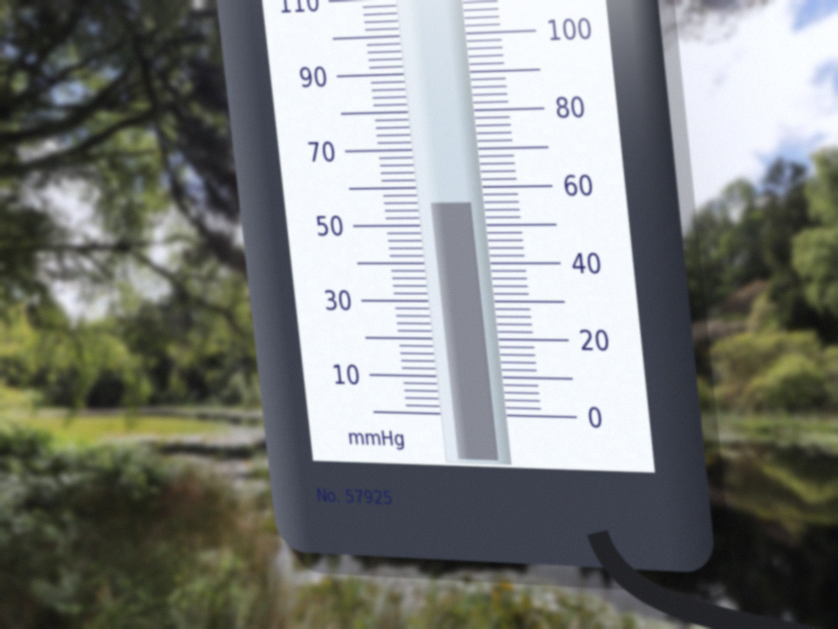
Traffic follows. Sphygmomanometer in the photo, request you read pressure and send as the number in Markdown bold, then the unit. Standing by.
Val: **56** mmHg
